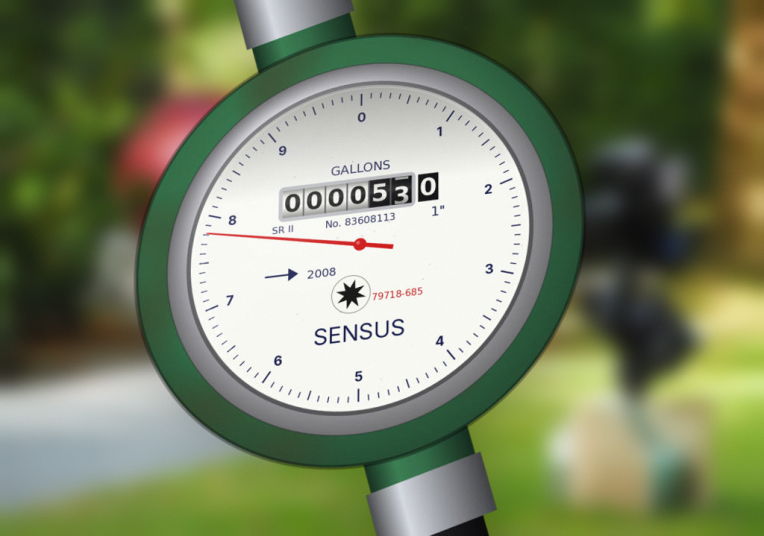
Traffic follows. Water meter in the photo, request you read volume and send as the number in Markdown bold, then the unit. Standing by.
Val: **527.8** gal
